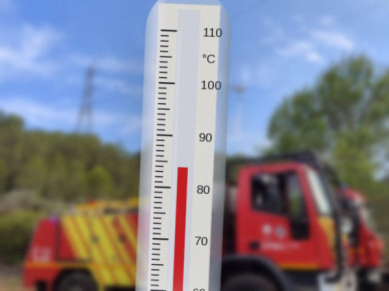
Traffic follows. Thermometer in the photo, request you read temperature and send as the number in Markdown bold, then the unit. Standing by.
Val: **84** °C
